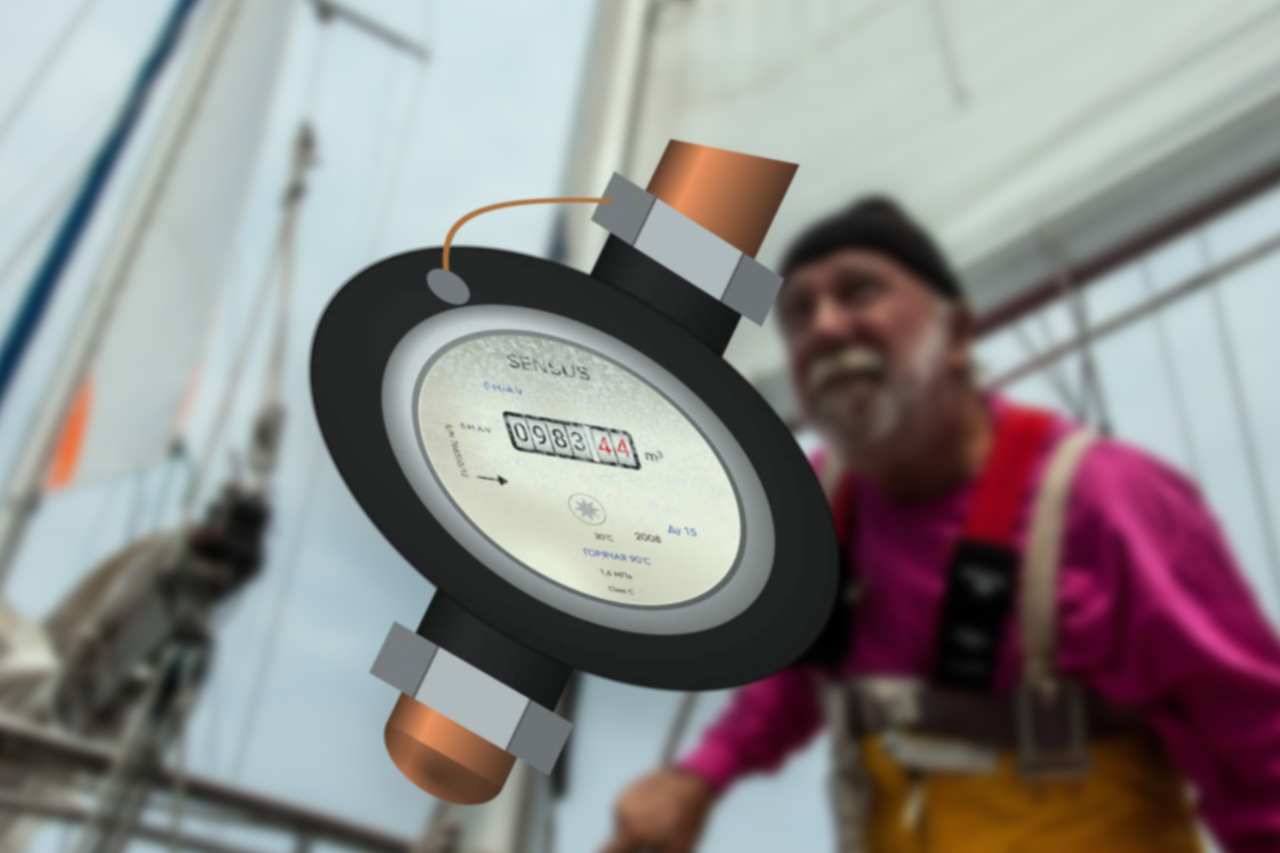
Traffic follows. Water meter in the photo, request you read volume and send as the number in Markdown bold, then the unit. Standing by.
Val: **983.44** m³
